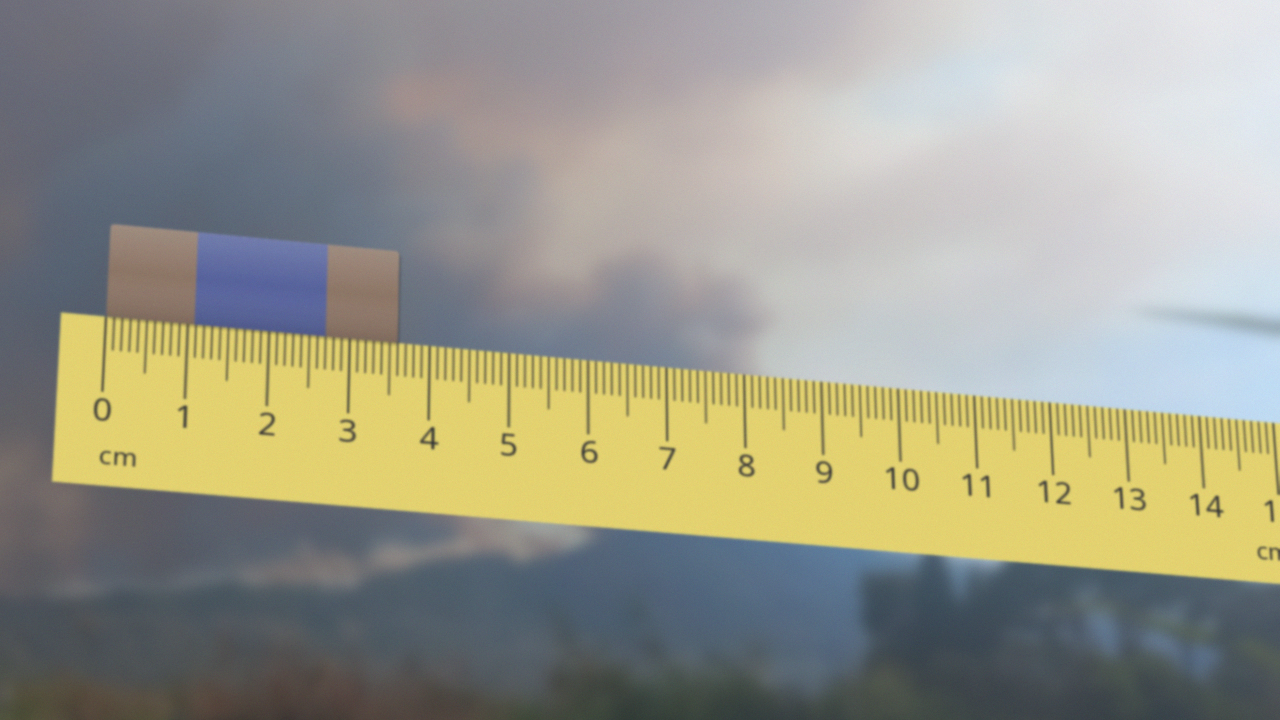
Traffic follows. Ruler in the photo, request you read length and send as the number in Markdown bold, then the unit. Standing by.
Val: **3.6** cm
